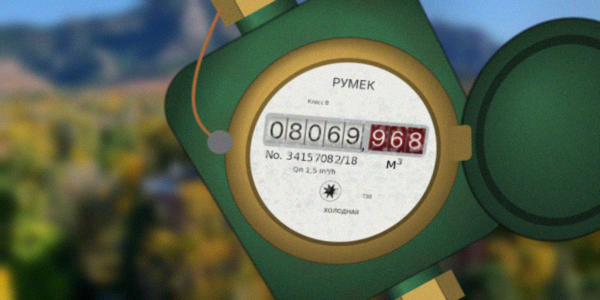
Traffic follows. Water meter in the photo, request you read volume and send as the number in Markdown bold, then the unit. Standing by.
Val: **8069.968** m³
